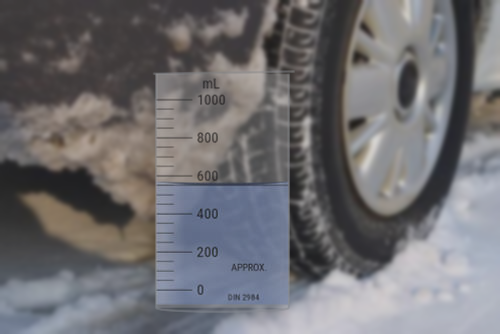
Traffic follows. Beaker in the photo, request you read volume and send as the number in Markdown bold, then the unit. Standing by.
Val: **550** mL
